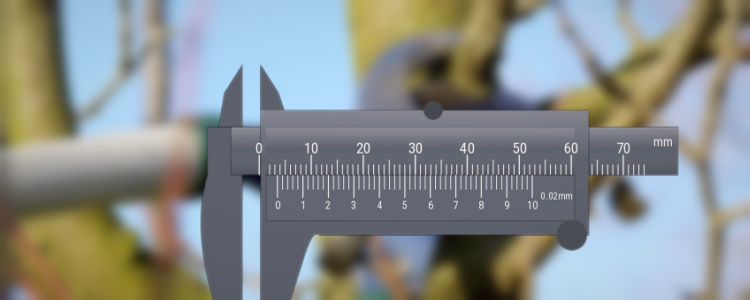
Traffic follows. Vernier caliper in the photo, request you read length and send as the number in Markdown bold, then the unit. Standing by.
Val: **3.5** mm
